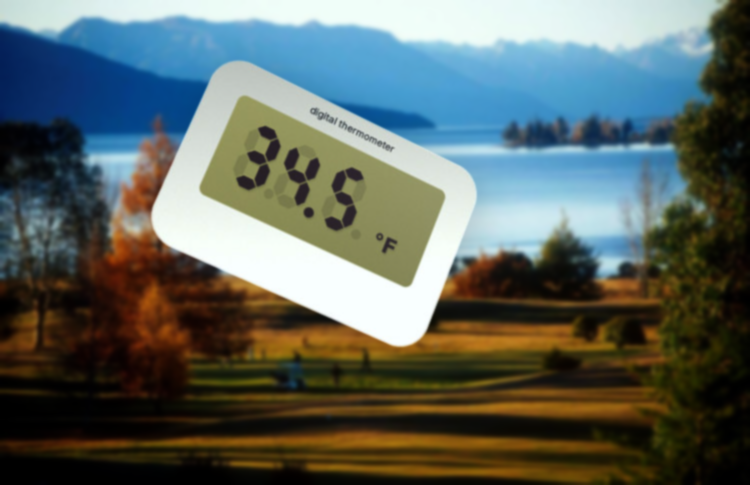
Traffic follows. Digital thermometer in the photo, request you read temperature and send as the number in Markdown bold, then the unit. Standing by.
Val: **34.5** °F
